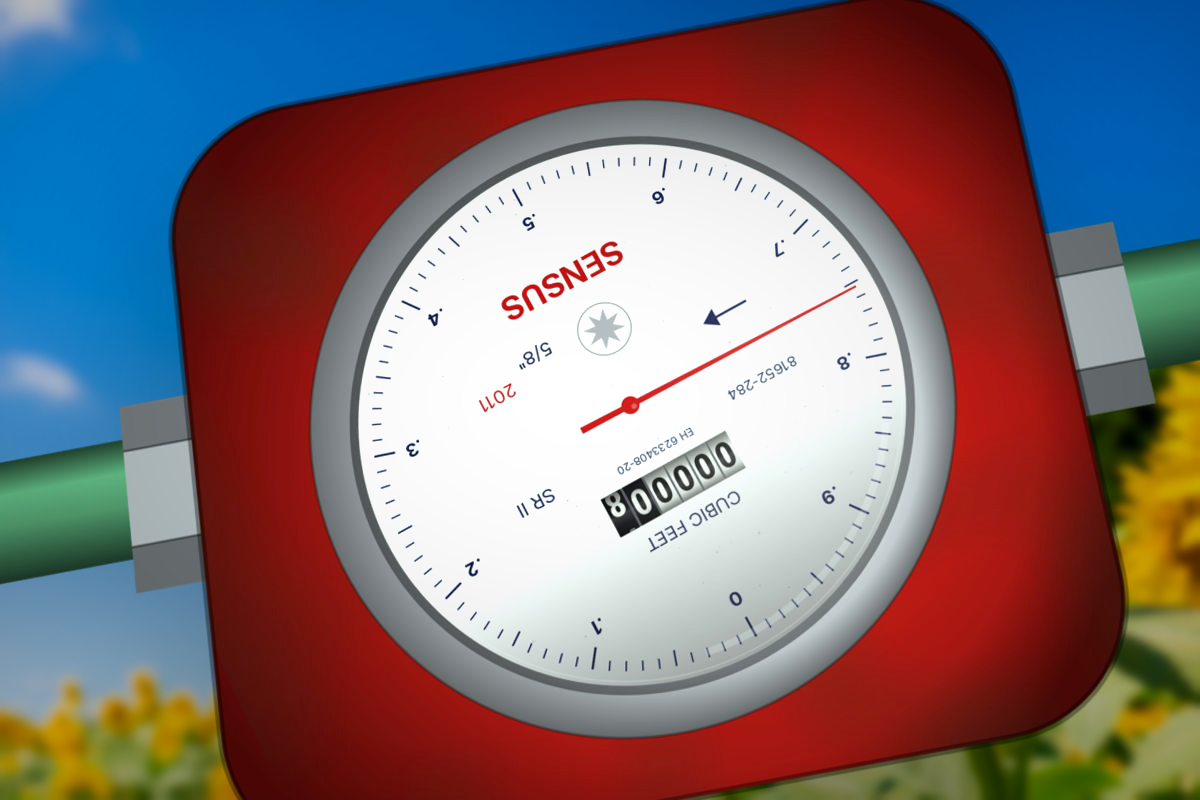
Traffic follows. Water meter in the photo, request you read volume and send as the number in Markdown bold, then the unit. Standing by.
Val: **7.75** ft³
